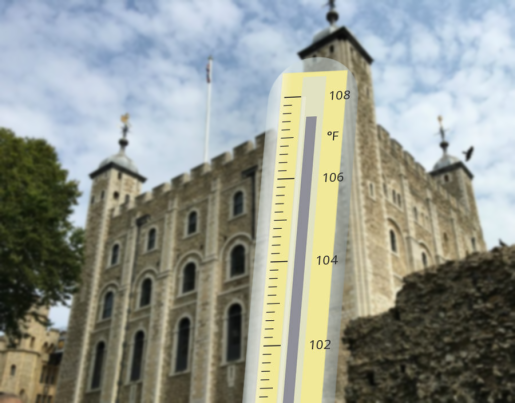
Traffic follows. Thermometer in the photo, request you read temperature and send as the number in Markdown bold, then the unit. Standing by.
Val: **107.5** °F
